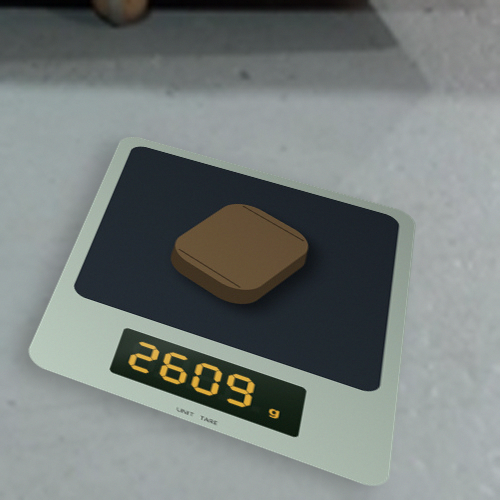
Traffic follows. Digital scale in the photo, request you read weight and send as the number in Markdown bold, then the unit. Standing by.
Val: **2609** g
